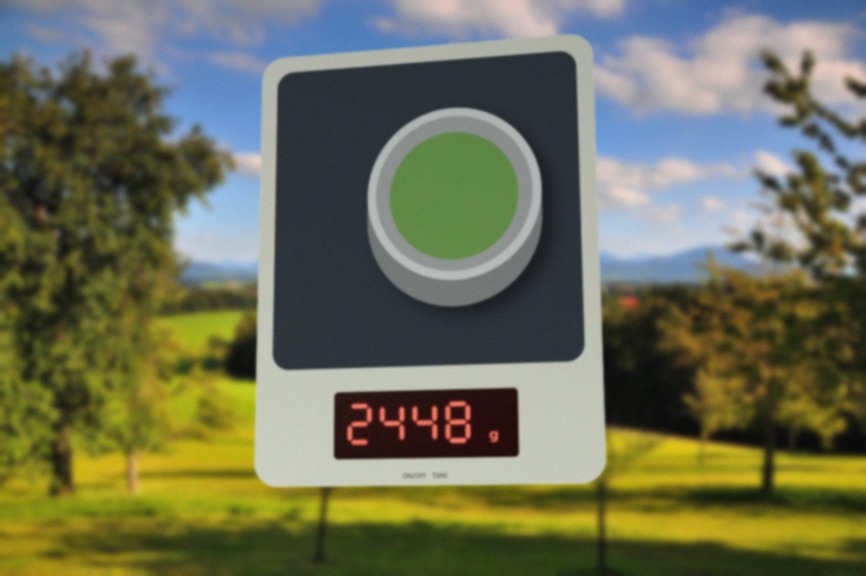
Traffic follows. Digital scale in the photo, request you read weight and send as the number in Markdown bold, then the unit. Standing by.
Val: **2448** g
